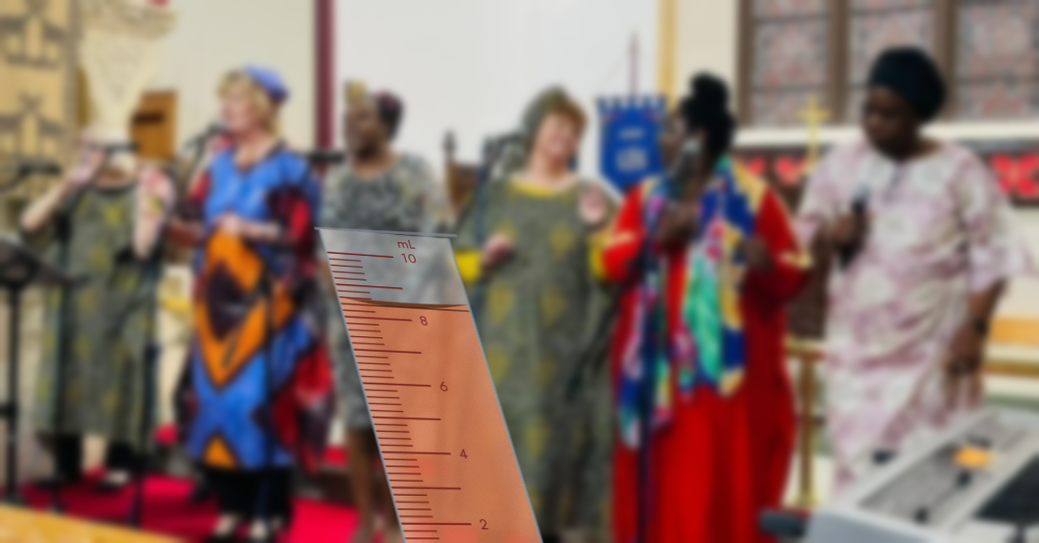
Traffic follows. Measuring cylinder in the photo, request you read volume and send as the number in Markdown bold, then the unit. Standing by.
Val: **8.4** mL
